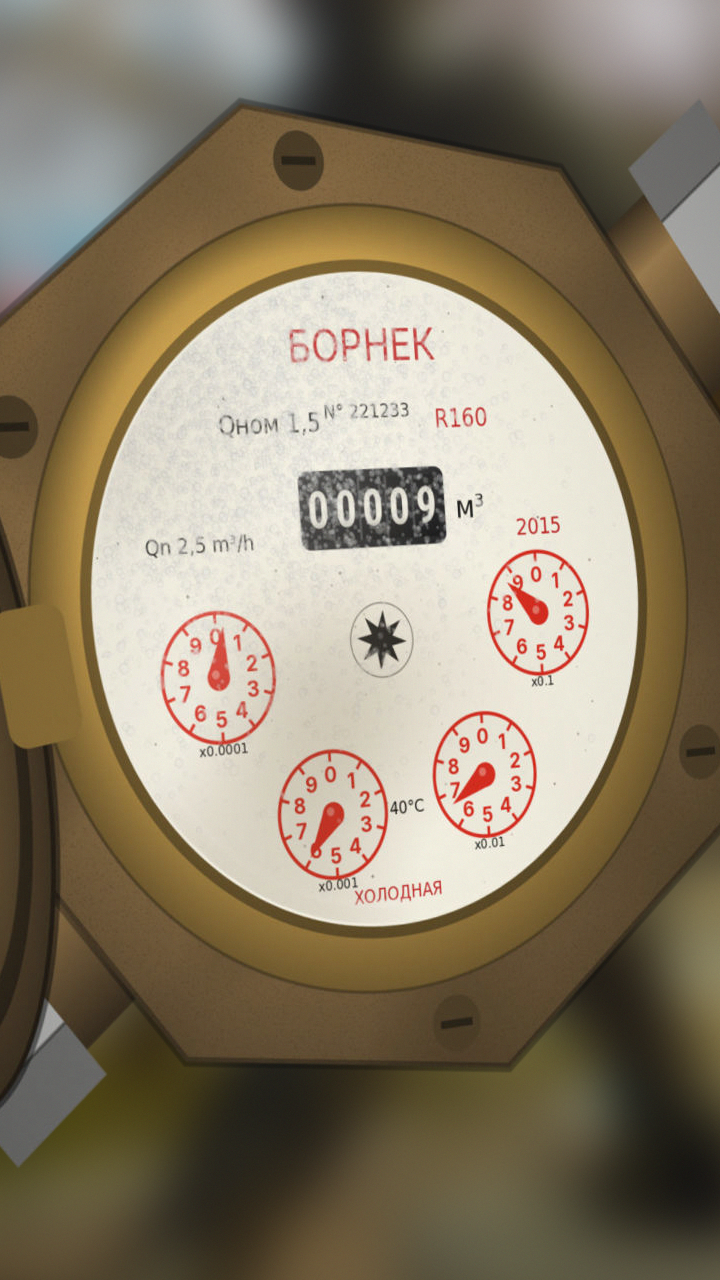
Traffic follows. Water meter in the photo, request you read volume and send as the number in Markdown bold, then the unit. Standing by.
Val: **9.8660** m³
